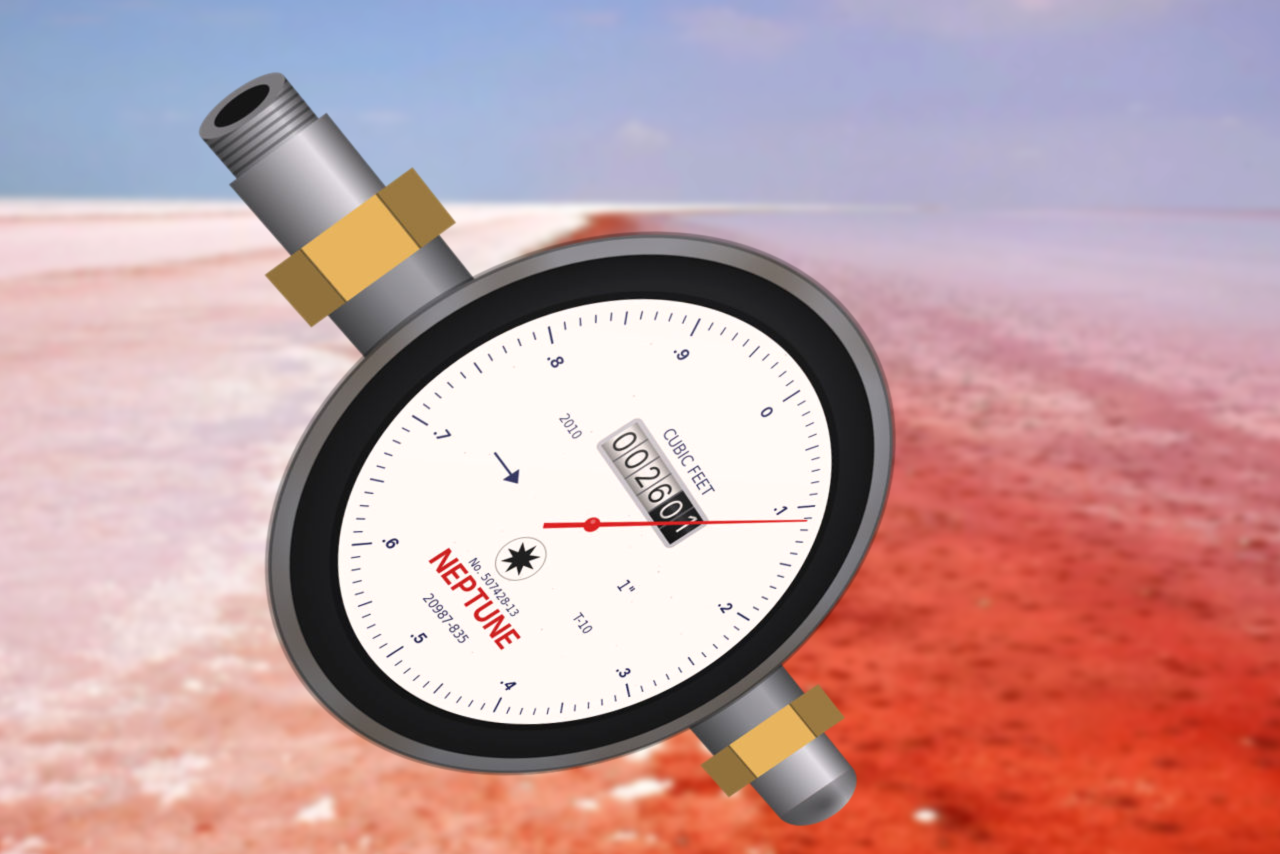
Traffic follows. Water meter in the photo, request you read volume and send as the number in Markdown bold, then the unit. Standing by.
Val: **2601.11** ft³
